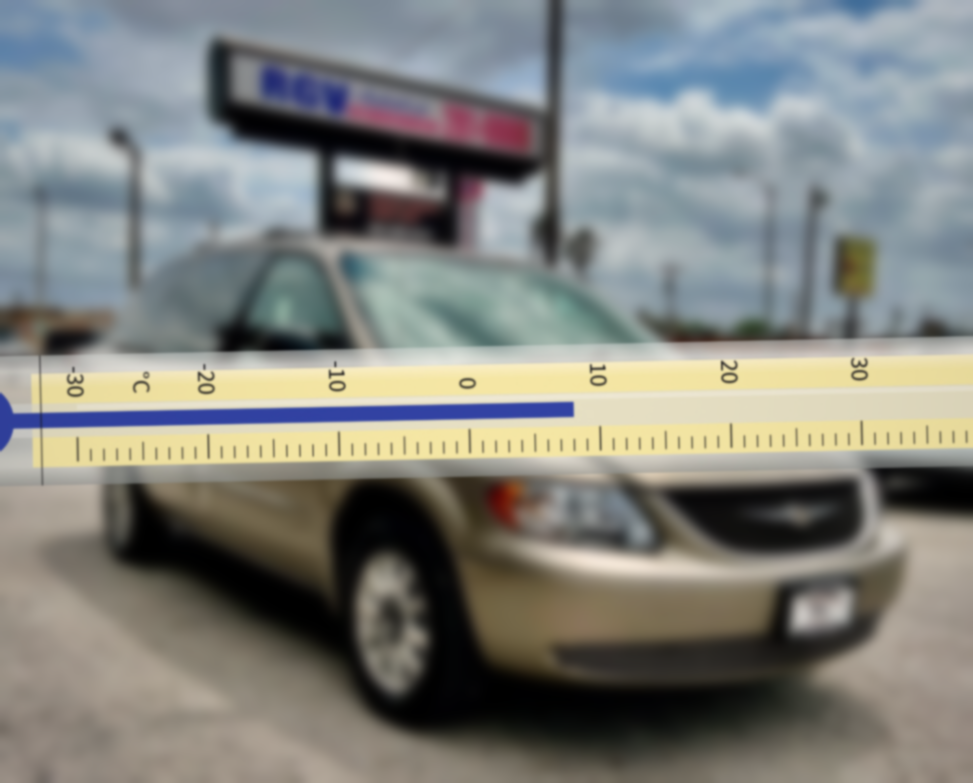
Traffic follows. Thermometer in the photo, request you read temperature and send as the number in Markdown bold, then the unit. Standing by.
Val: **8** °C
